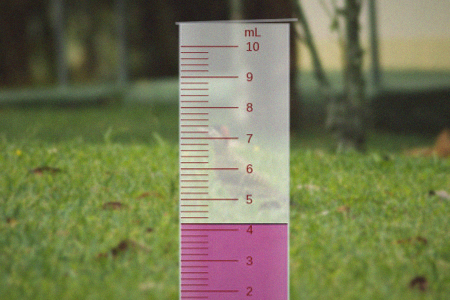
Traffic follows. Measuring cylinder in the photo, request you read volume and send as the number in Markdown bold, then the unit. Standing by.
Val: **4.2** mL
